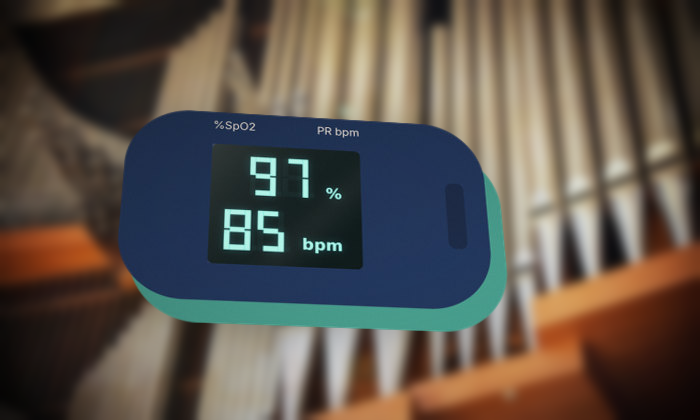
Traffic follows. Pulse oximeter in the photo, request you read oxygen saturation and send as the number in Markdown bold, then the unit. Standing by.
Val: **97** %
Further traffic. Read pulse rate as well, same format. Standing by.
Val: **85** bpm
